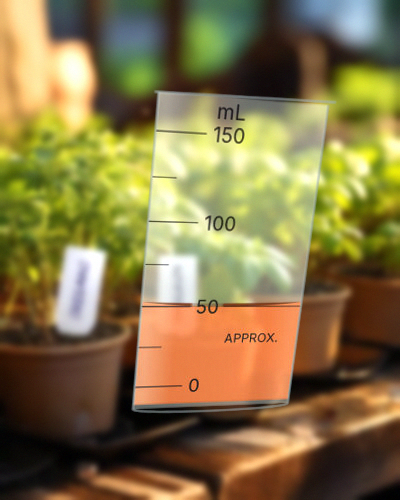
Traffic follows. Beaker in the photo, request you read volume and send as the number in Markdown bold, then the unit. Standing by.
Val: **50** mL
